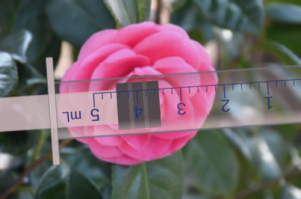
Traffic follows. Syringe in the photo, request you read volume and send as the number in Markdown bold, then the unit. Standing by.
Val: **3.5** mL
